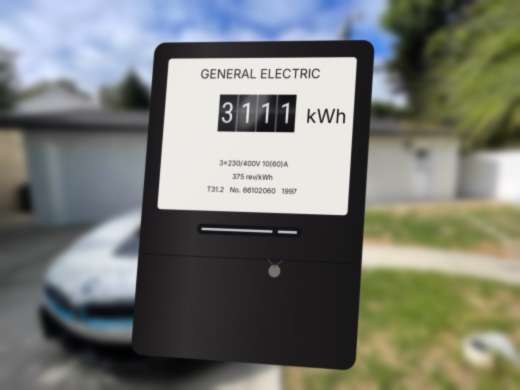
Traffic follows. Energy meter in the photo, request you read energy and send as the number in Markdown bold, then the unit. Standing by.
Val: **3111** kWh
